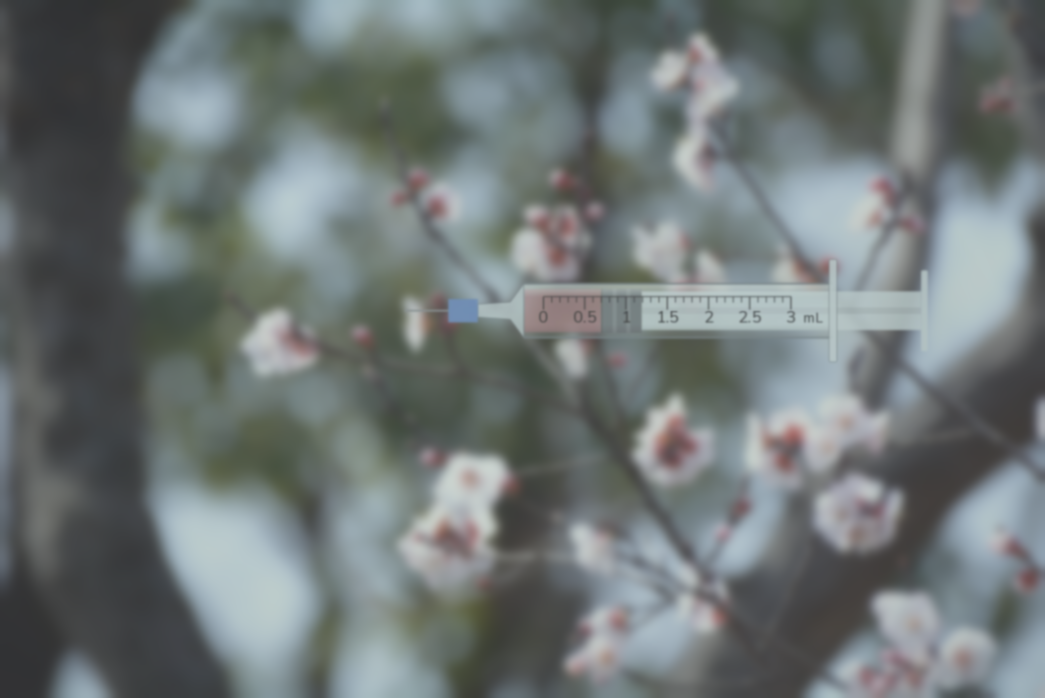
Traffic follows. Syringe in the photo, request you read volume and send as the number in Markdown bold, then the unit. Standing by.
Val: **0.7** mL
